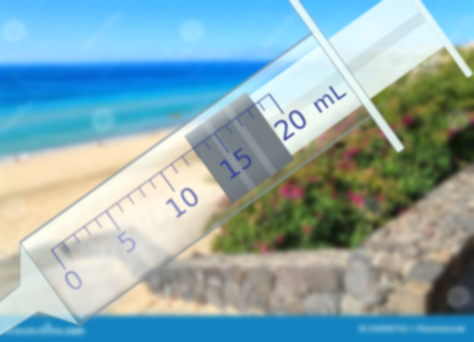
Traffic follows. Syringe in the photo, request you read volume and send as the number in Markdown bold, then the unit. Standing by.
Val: **13** mL
